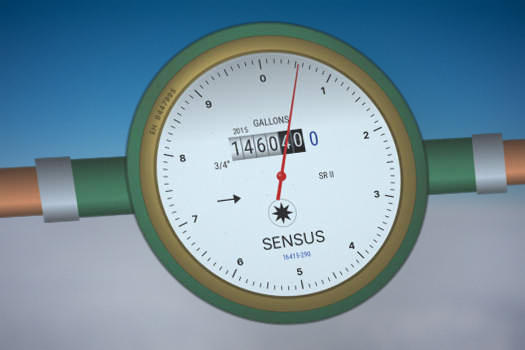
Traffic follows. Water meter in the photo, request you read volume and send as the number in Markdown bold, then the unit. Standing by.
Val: **1460400.5** gal
